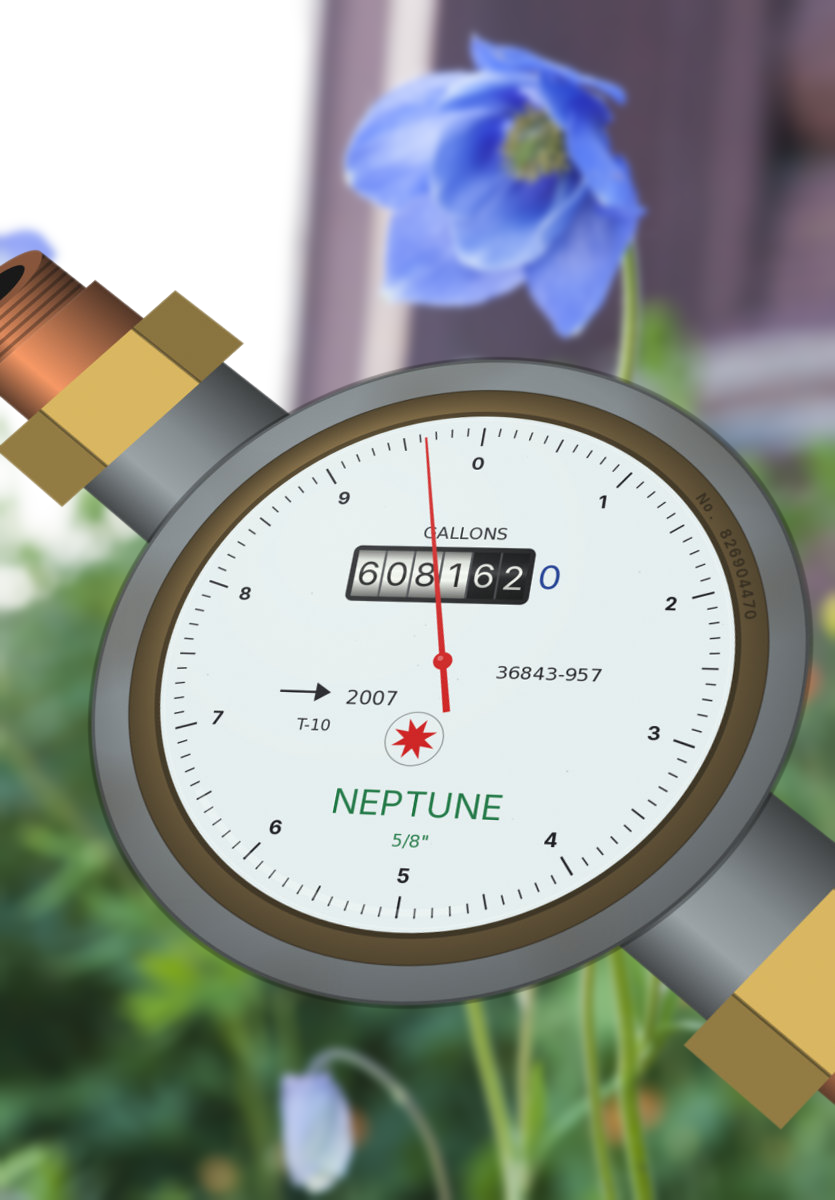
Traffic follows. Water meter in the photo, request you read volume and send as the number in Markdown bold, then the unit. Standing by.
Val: **6081619.6** gal
